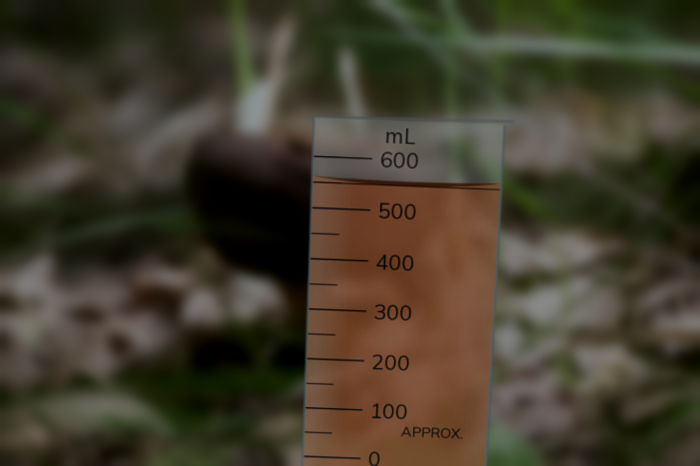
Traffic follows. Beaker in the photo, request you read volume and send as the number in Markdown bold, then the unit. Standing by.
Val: **550** mL
